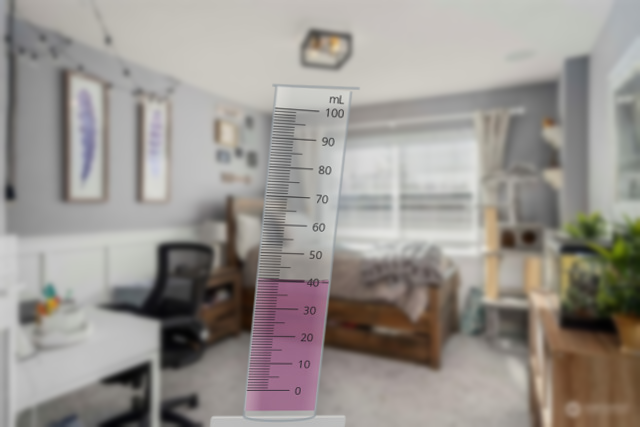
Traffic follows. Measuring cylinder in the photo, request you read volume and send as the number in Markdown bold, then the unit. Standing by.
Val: **40** mL
